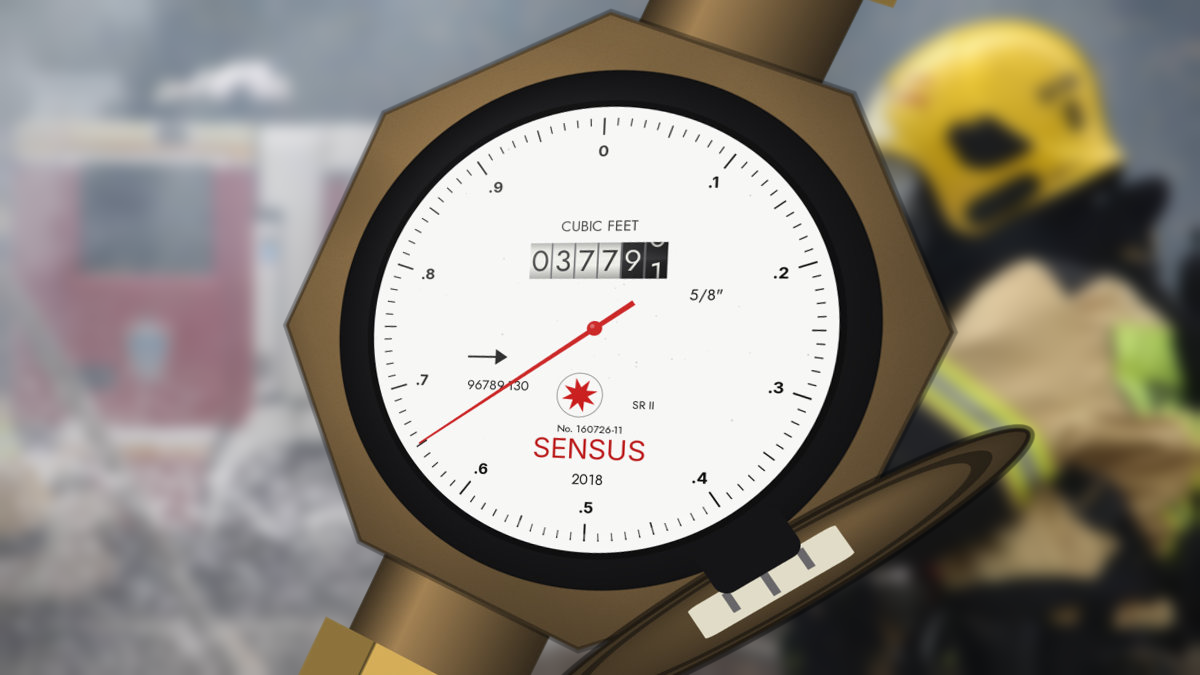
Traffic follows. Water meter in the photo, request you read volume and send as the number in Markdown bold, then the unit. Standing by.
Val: **37790.65** ft³
